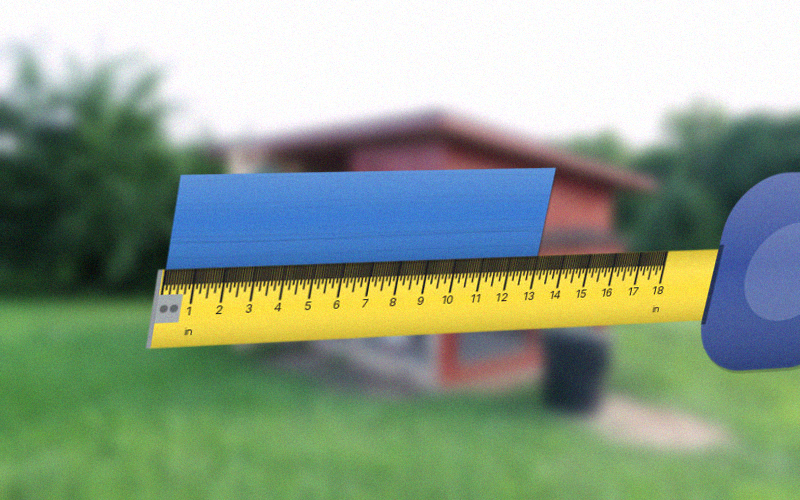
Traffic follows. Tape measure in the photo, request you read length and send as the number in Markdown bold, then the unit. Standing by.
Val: **13** in
